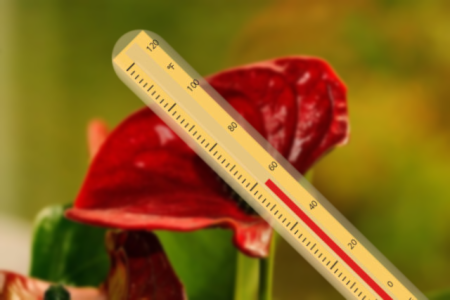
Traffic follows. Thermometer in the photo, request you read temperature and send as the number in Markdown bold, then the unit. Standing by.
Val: **58** °F
